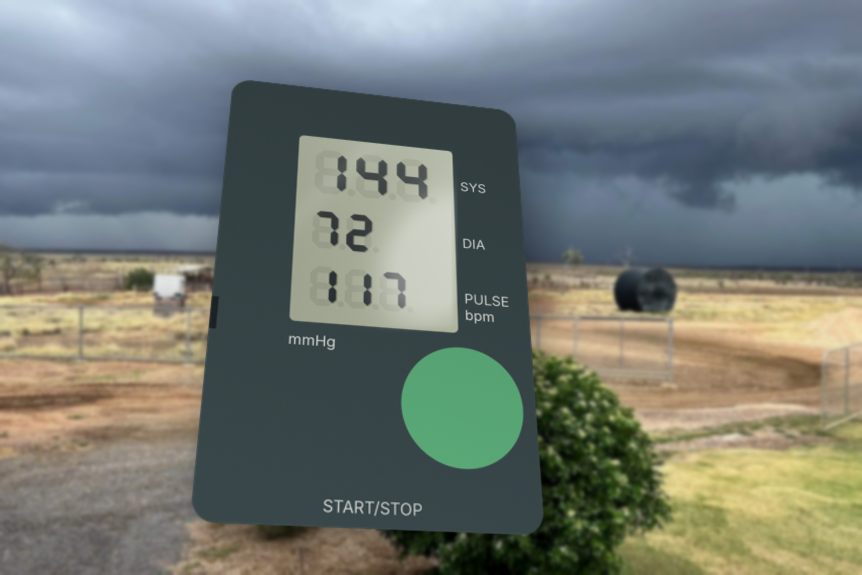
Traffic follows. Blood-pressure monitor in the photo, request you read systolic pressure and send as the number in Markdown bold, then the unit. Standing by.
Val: **144** mmHg
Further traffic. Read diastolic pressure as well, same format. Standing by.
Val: **72** mmHg
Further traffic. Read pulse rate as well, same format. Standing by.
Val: **117** bpm
